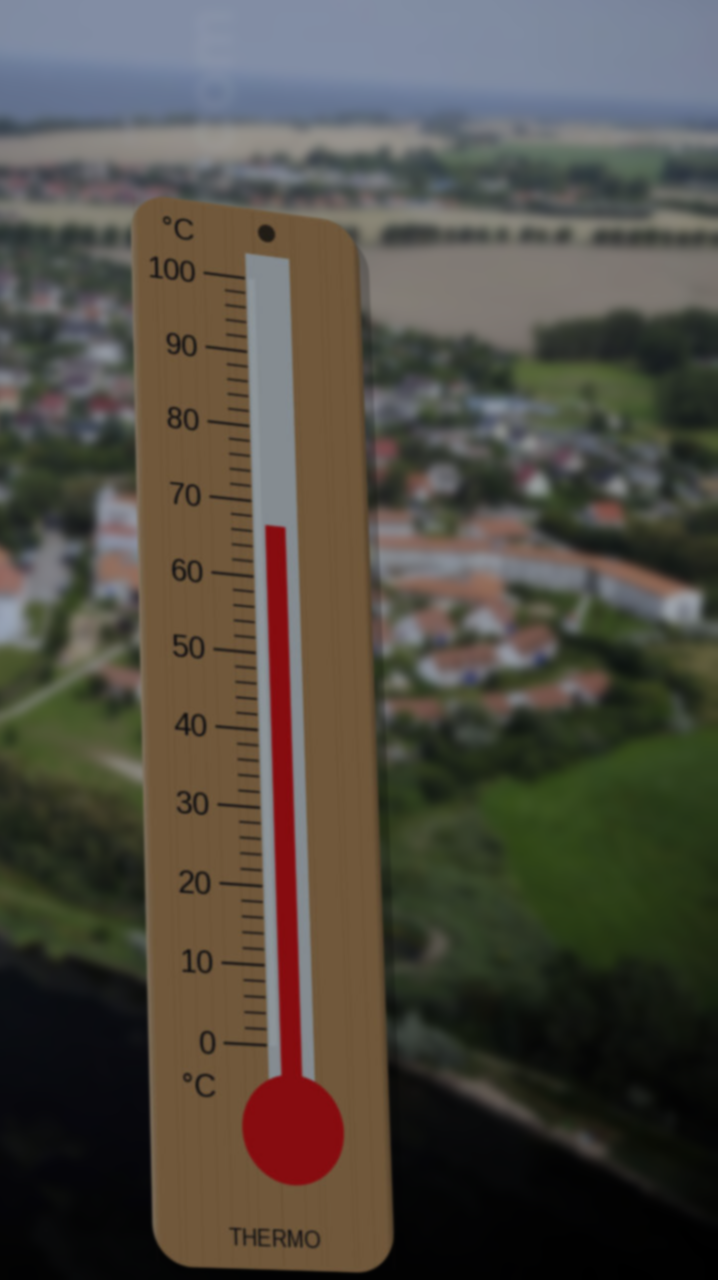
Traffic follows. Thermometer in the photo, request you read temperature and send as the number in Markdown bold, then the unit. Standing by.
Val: **67** °C
